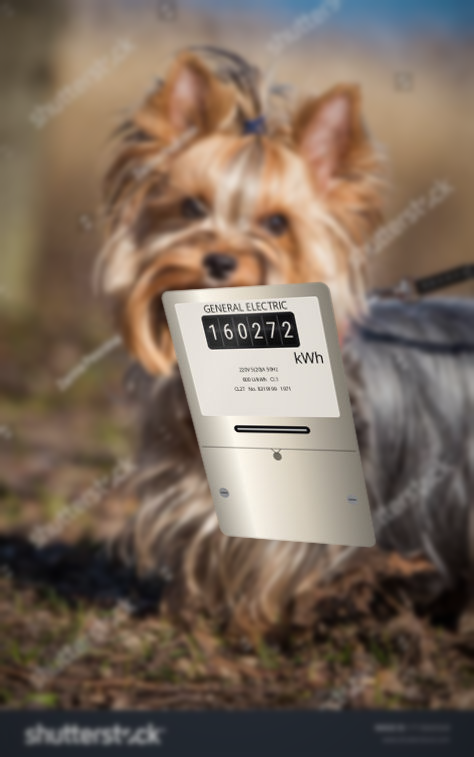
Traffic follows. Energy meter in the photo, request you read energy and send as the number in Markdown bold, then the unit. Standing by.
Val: **160272** kWh
